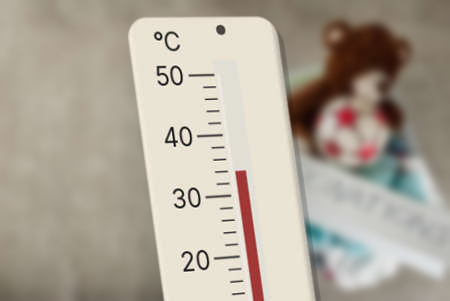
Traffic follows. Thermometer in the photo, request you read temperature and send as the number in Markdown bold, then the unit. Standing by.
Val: **34** °C
